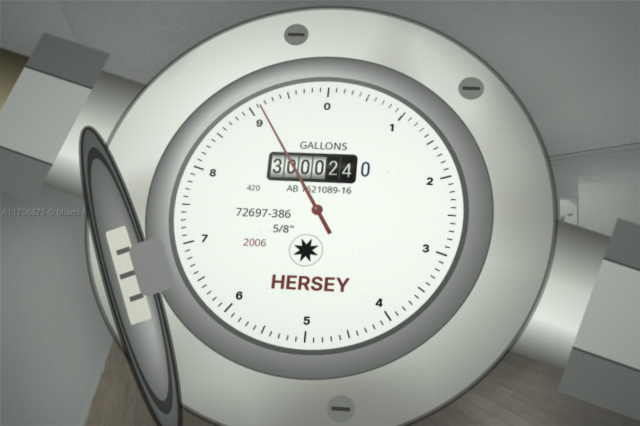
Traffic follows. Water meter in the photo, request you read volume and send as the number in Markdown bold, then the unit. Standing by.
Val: **3000239.1** gal
